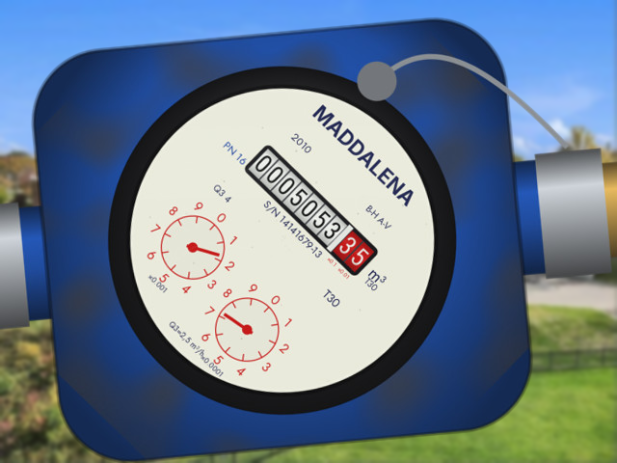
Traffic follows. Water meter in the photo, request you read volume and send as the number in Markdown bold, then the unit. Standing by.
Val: **5053.3517** m³
